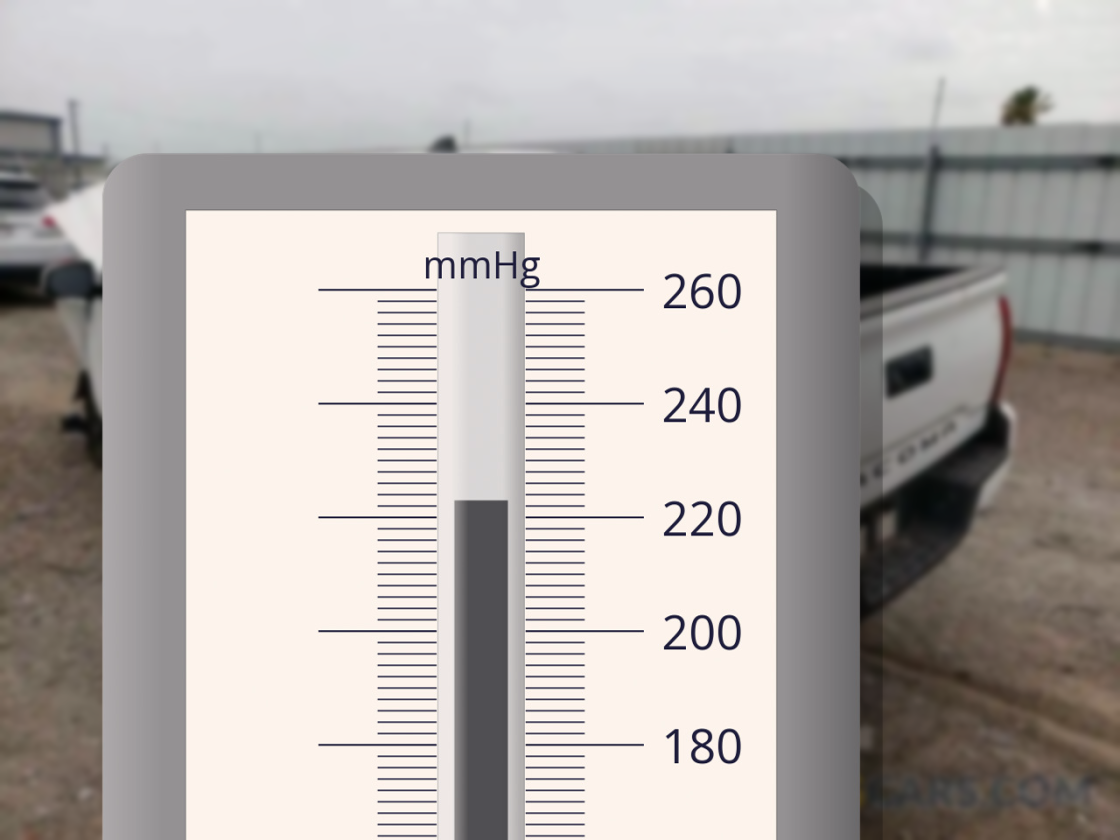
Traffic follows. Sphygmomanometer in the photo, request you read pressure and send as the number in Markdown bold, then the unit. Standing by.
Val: **223** mmHg
